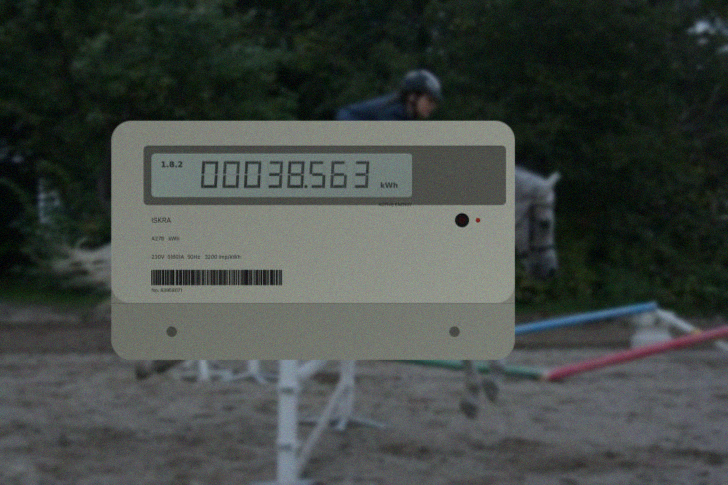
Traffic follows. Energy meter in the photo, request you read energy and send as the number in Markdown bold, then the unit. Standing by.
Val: **38.563** kWh
